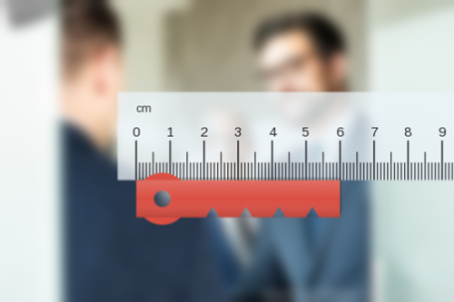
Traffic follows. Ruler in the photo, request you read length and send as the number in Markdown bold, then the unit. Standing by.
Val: **6** cm
